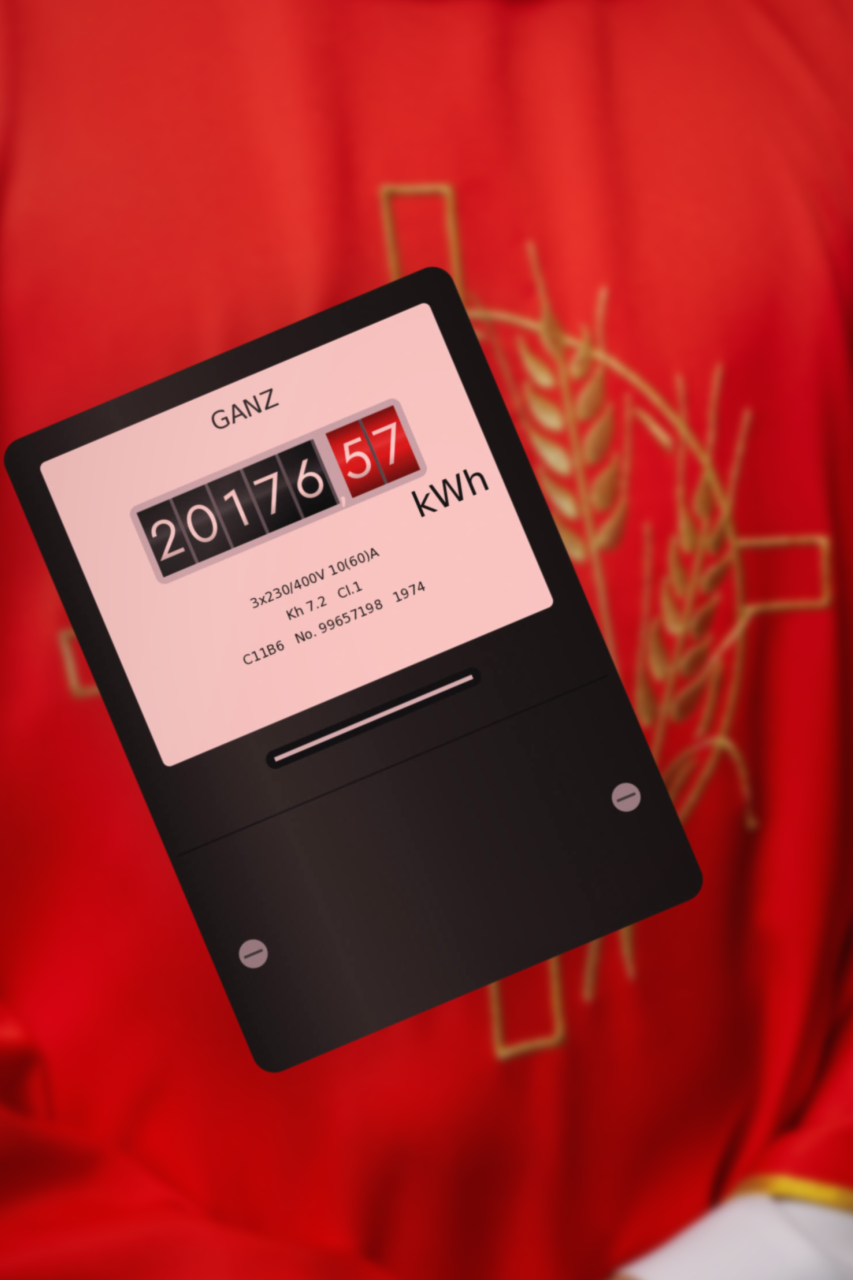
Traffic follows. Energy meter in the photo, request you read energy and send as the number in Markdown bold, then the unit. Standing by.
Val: **20176.57** kWh
